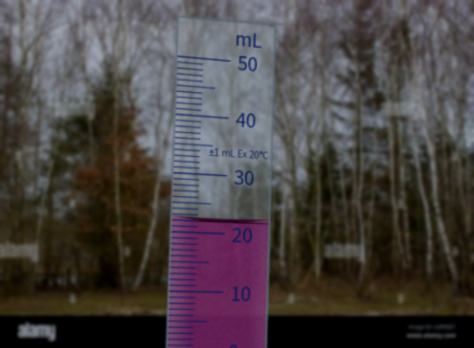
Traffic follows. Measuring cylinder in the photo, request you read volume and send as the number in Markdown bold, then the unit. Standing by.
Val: **22** mL
